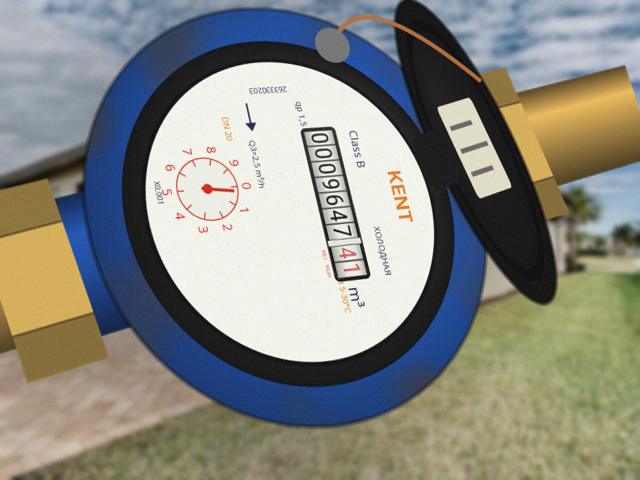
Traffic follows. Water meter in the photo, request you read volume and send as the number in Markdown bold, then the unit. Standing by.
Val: **9647.410** m³
